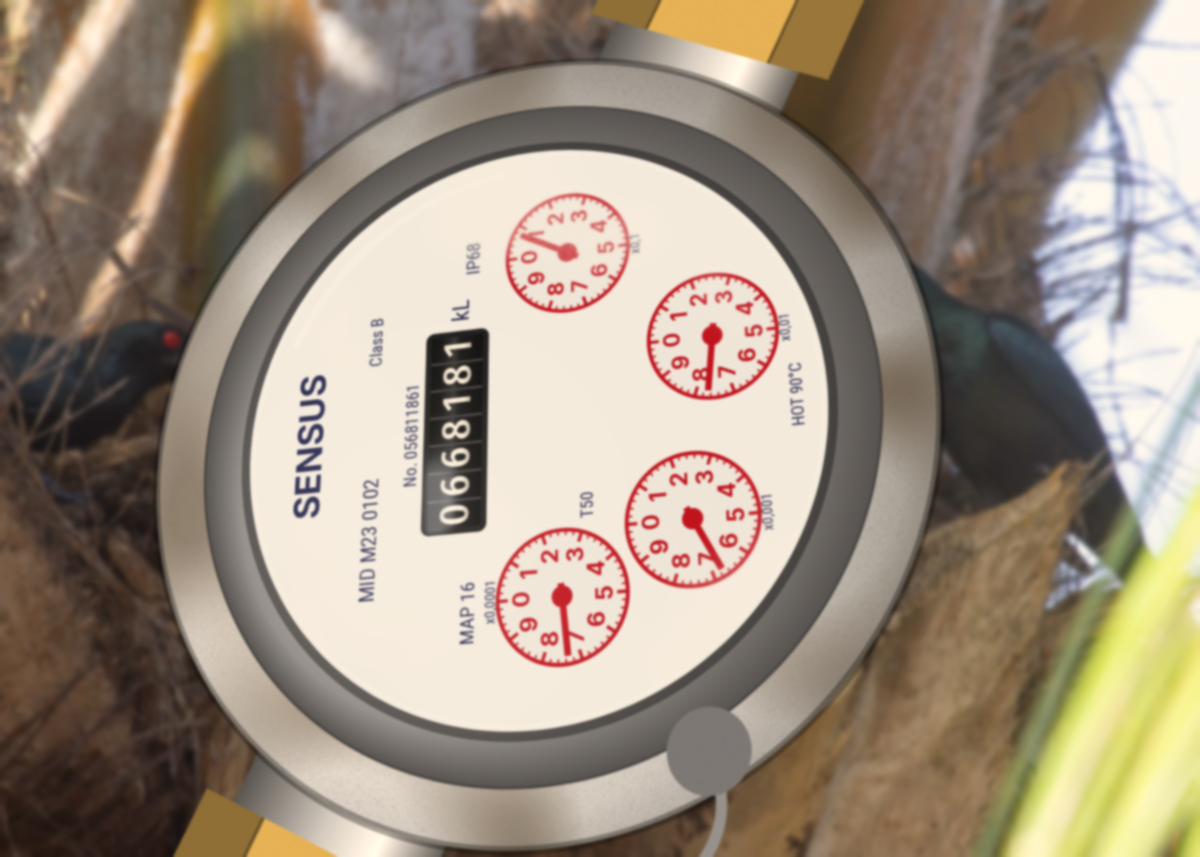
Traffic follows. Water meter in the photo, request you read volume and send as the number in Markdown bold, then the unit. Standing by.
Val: **668181.0767** kL
